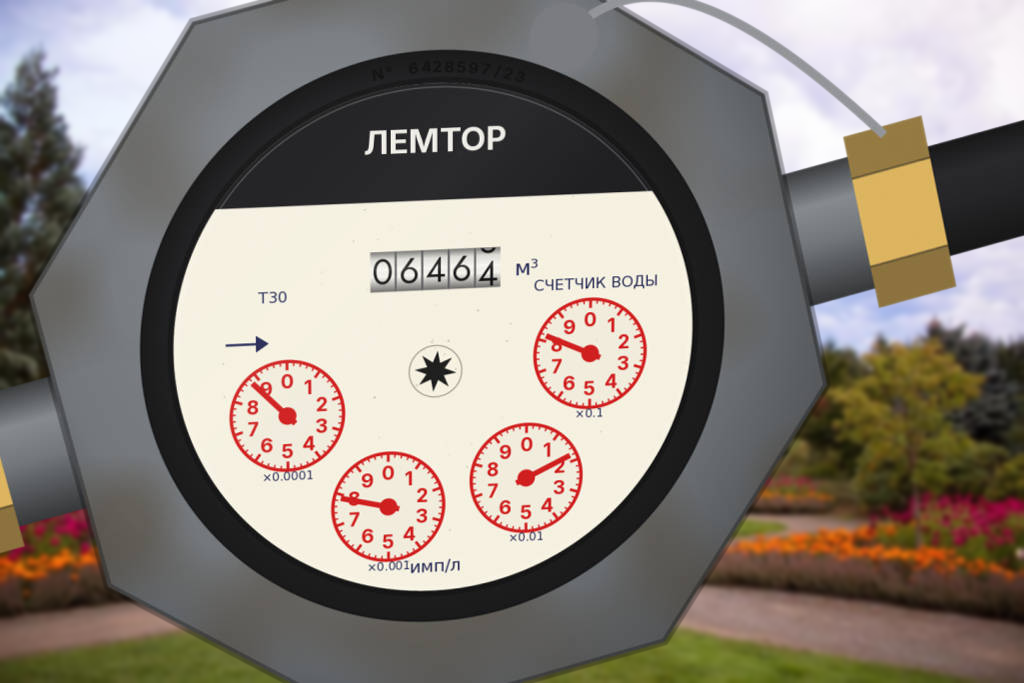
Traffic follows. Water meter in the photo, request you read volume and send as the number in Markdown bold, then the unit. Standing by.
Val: **6463.8178** m³
